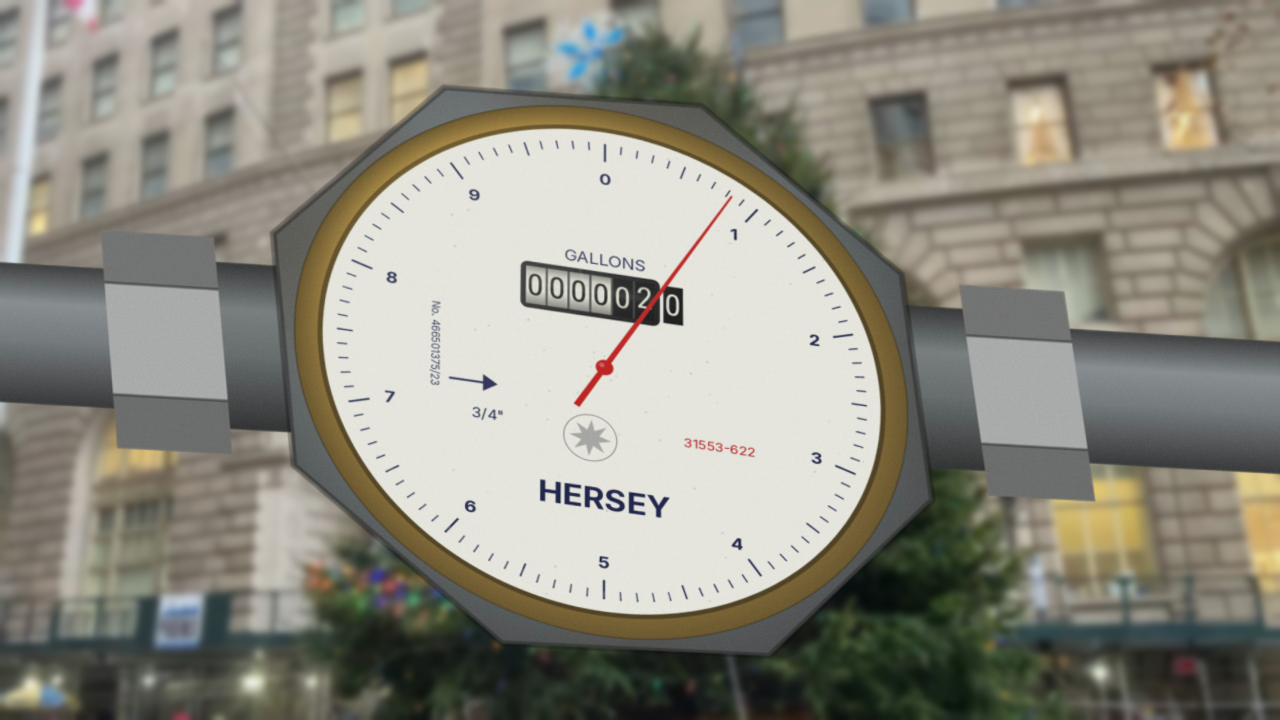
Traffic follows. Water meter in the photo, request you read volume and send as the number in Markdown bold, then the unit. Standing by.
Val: **20.8** gal
